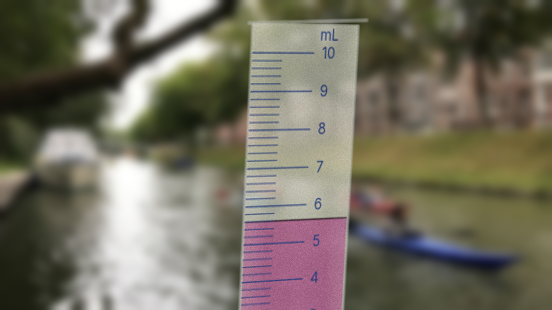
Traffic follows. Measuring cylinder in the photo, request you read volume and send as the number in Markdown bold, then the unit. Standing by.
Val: **5.6** mL
